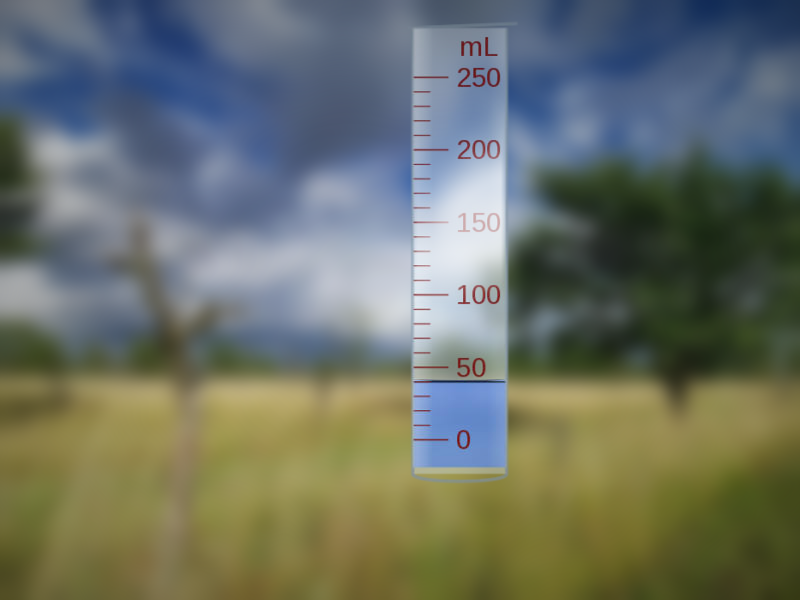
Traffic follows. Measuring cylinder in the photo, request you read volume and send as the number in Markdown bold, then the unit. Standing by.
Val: **40** mL
